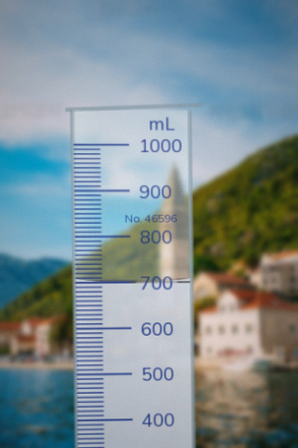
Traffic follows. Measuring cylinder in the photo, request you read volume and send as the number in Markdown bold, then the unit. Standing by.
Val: **700** mL
